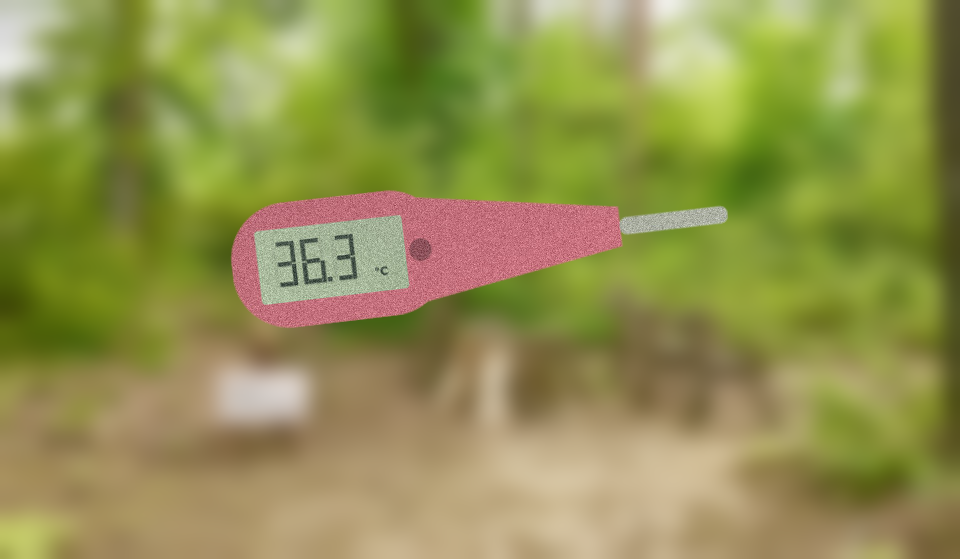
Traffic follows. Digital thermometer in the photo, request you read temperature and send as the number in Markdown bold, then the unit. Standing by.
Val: **36.3** °C
